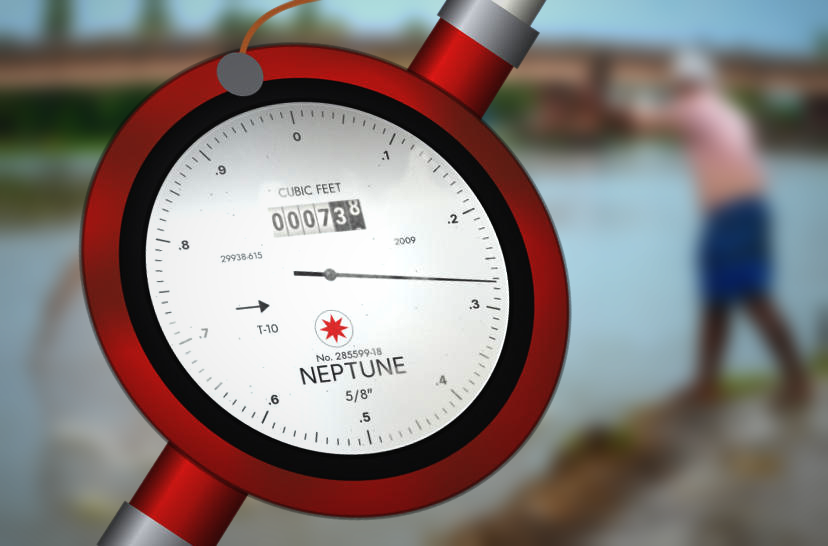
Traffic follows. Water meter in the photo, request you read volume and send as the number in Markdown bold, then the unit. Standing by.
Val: **738.27** ft³
